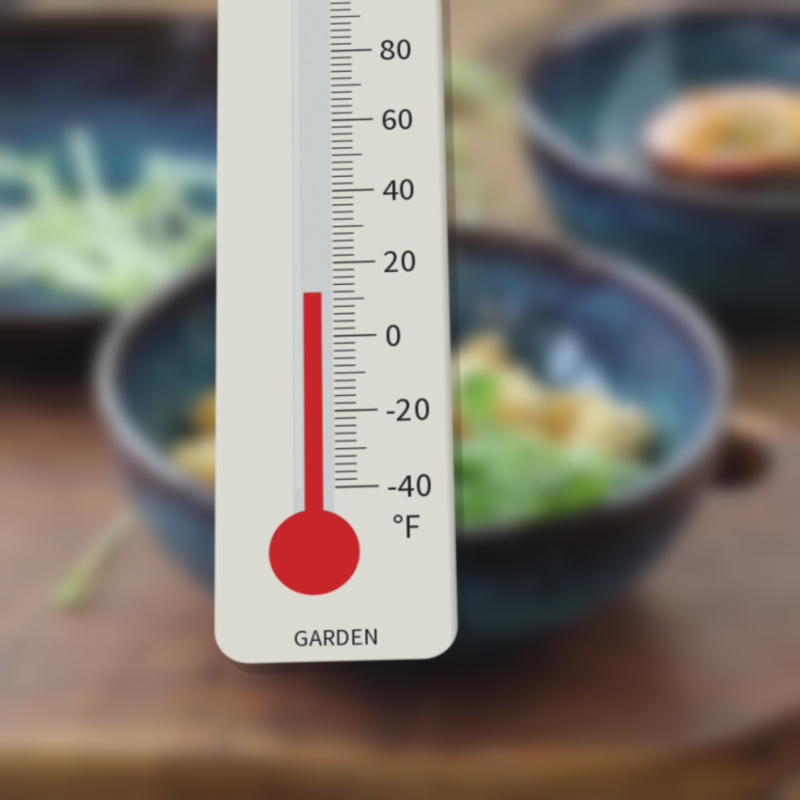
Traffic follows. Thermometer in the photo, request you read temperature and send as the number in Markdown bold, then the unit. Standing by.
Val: **12** °F
